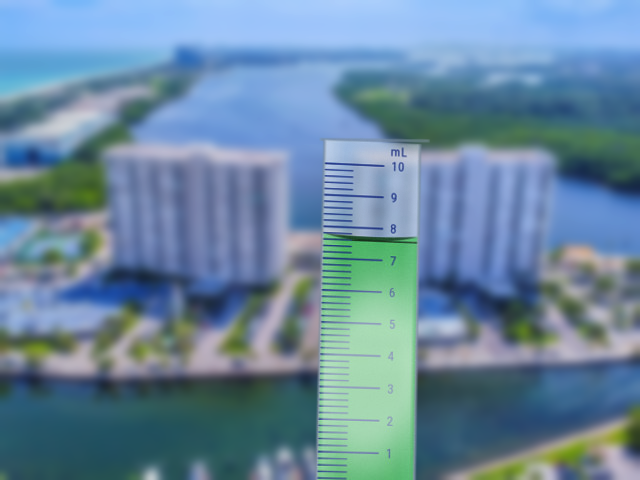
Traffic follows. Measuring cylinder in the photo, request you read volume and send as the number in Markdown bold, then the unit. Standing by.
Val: **7.6** mL
